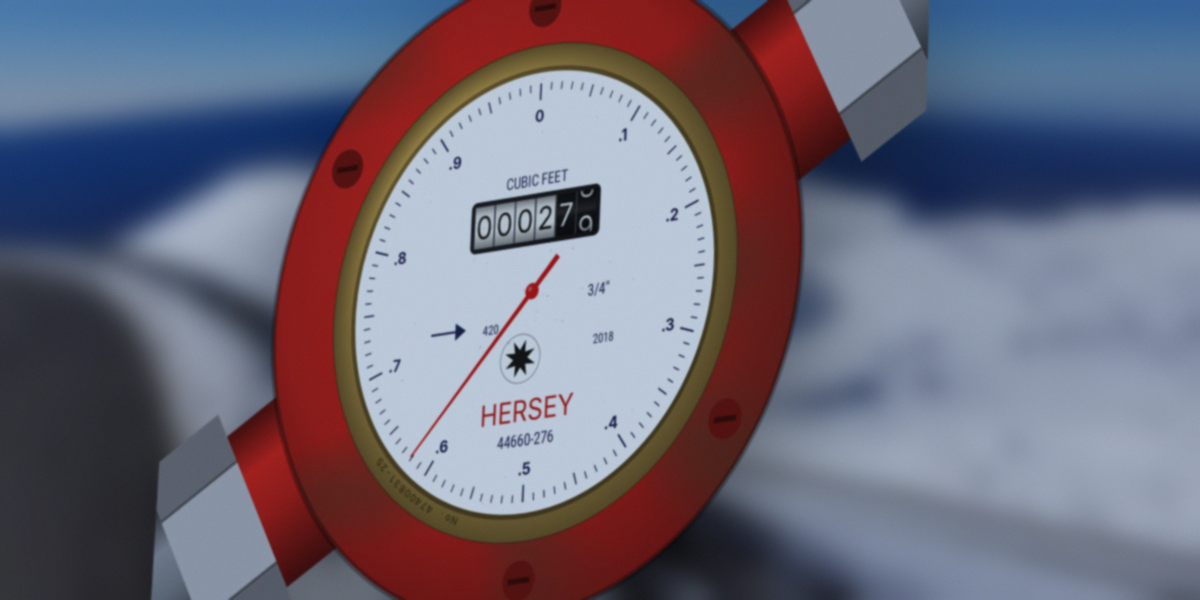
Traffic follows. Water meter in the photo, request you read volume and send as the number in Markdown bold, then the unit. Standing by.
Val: **278.62** ft³
